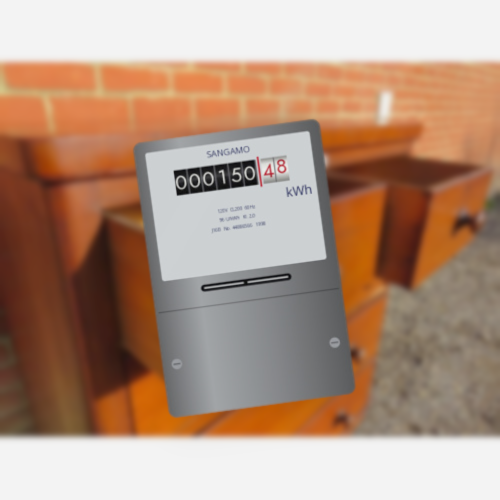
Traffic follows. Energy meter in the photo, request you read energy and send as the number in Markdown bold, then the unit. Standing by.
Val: **150.48** kWh
